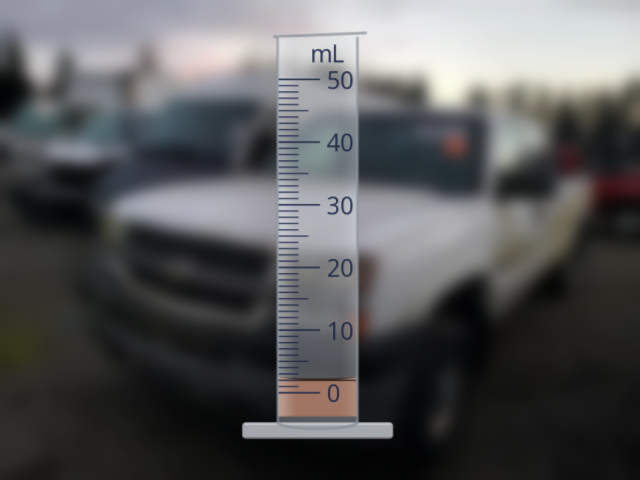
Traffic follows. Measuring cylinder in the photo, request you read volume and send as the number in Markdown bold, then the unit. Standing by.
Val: **2** mL
